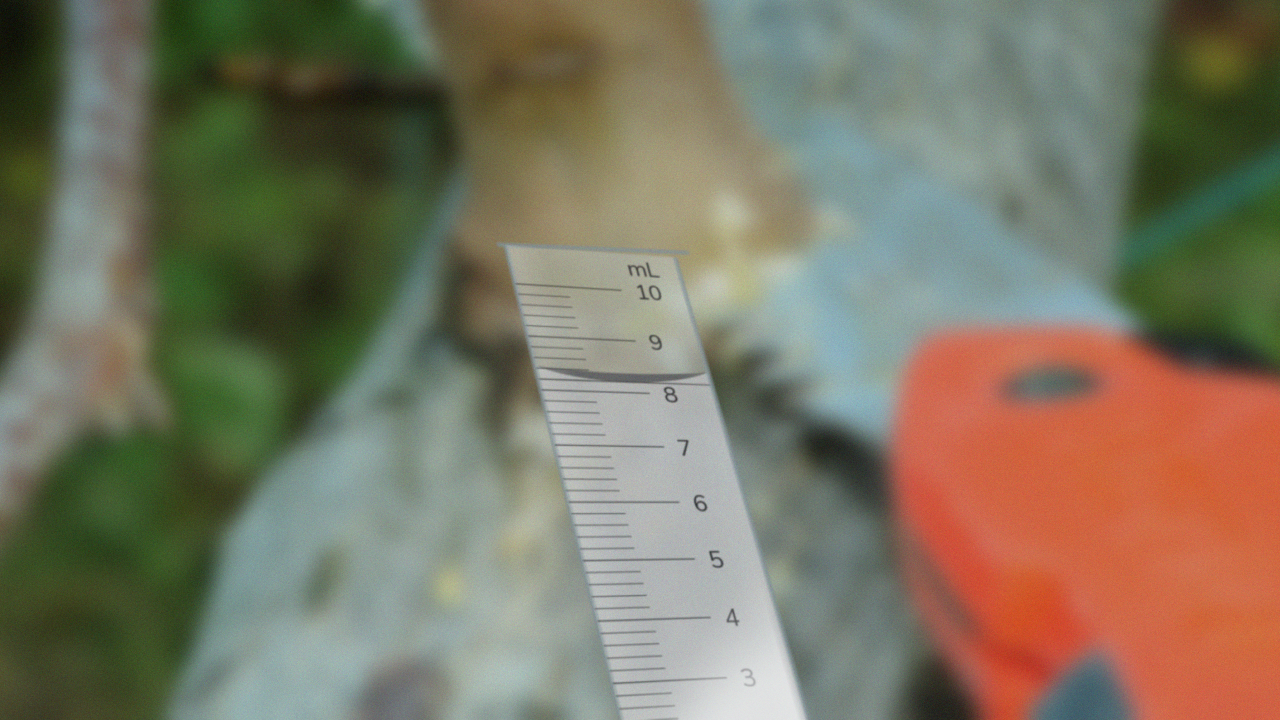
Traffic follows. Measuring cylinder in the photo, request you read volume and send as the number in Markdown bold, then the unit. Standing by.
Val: **8.2** mL
